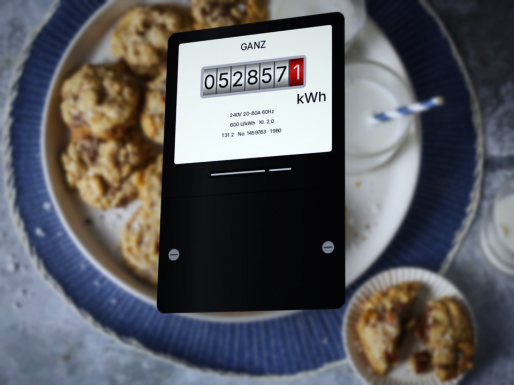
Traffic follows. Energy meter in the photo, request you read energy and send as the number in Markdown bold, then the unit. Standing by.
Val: **52857.1** kWh
